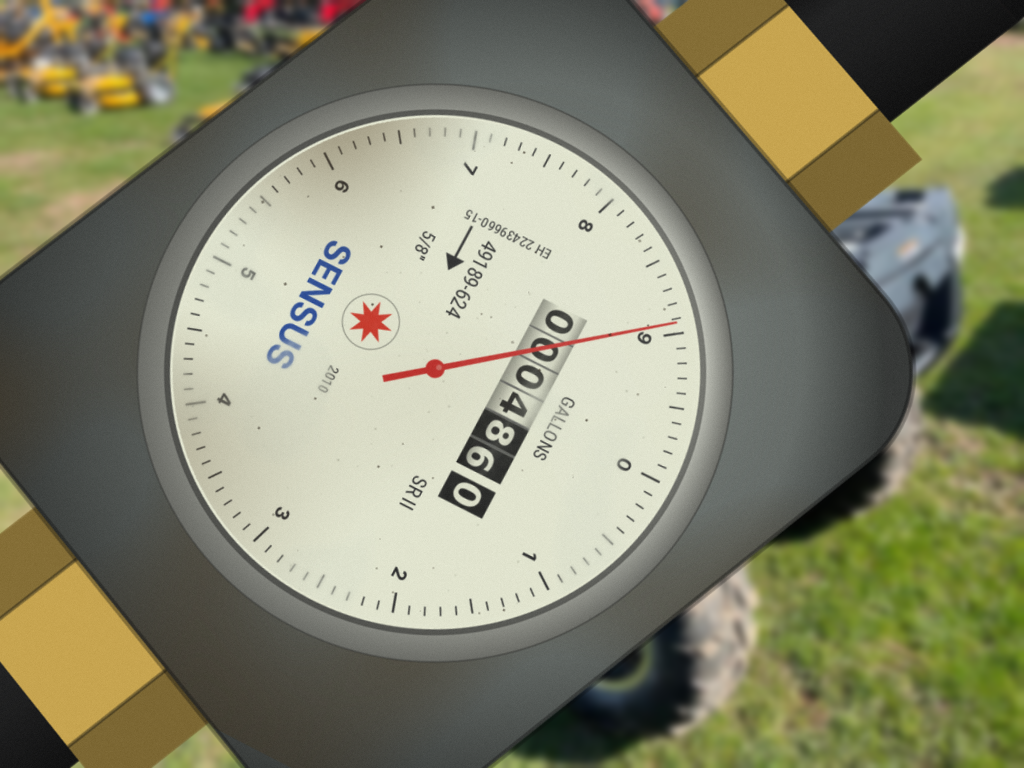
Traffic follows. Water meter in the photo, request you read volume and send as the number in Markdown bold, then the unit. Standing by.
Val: **4858.9** gal
